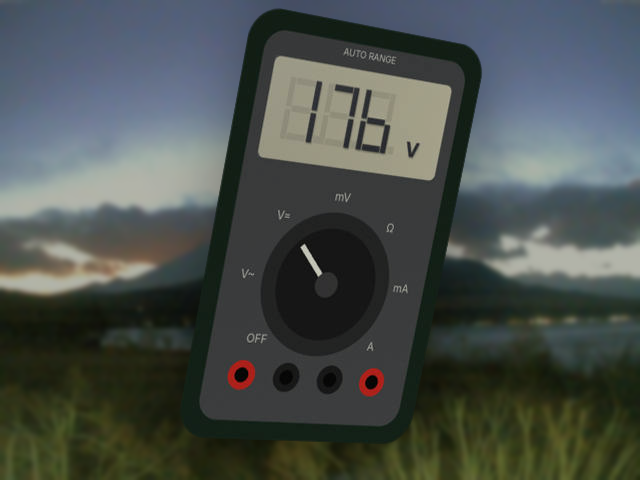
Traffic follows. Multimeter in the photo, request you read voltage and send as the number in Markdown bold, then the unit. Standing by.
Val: **176** V
